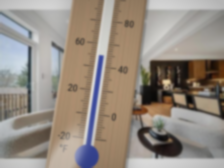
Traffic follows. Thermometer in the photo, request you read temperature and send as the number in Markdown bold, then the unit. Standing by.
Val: **50** °F
